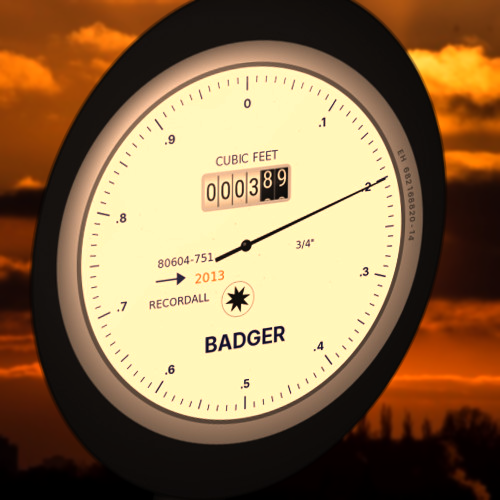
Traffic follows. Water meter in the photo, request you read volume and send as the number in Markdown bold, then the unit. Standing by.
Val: **389.20** ft³
